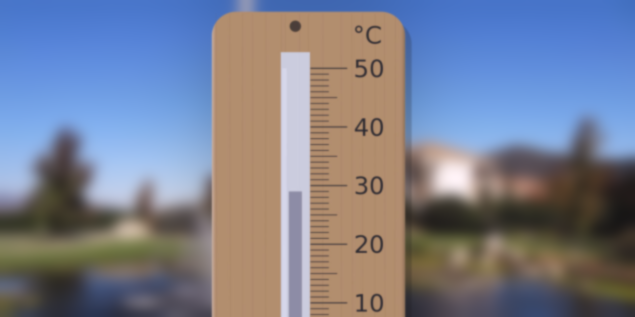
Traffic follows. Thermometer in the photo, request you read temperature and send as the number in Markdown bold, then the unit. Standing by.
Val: **29** °C
